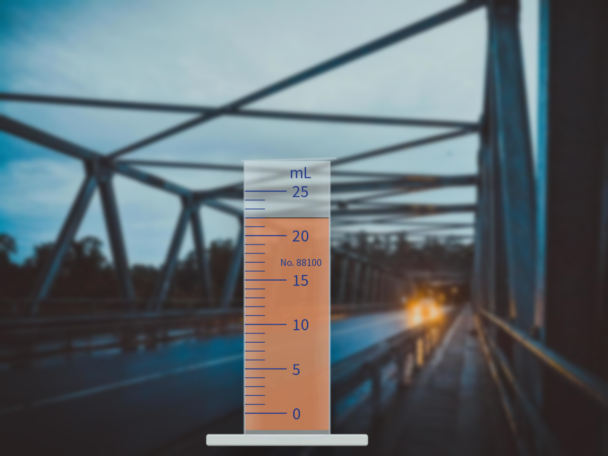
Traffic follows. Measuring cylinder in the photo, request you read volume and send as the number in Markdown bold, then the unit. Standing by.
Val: **22** mL
